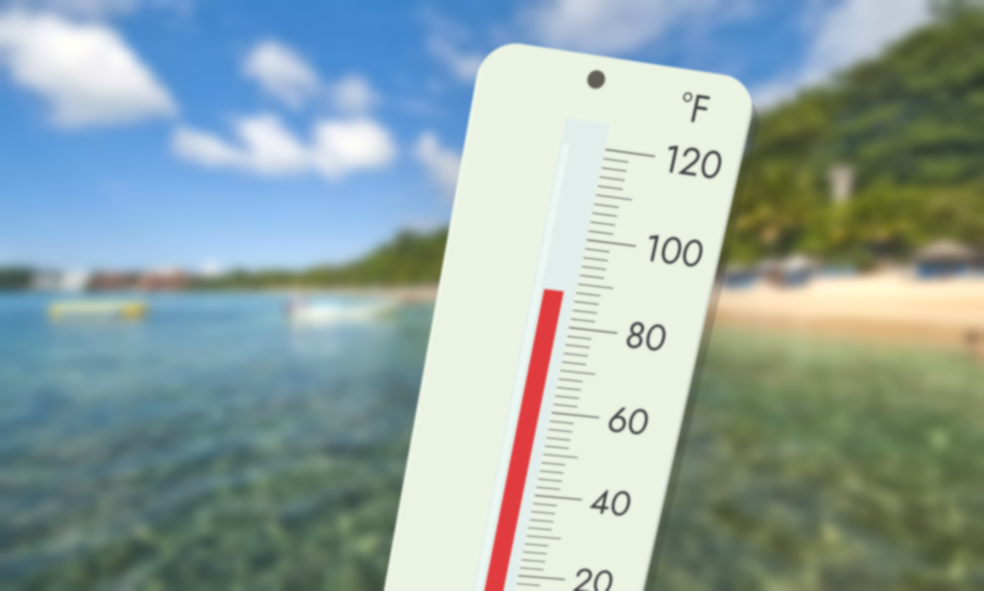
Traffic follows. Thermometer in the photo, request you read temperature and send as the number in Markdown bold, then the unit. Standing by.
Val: **88** °F
